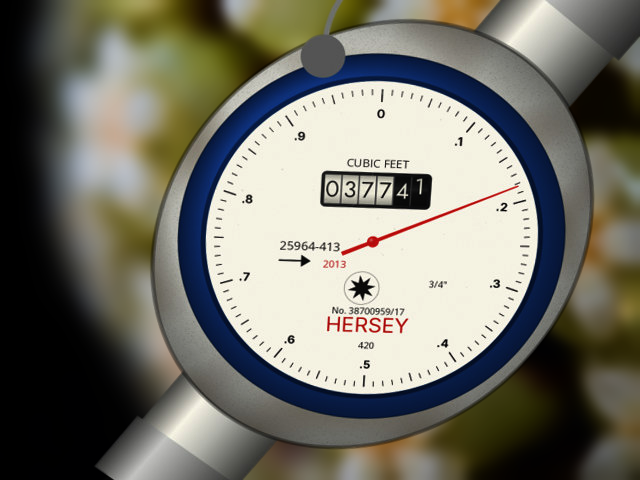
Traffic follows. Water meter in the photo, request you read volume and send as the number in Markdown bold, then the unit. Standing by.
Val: **37741.18** ft³
